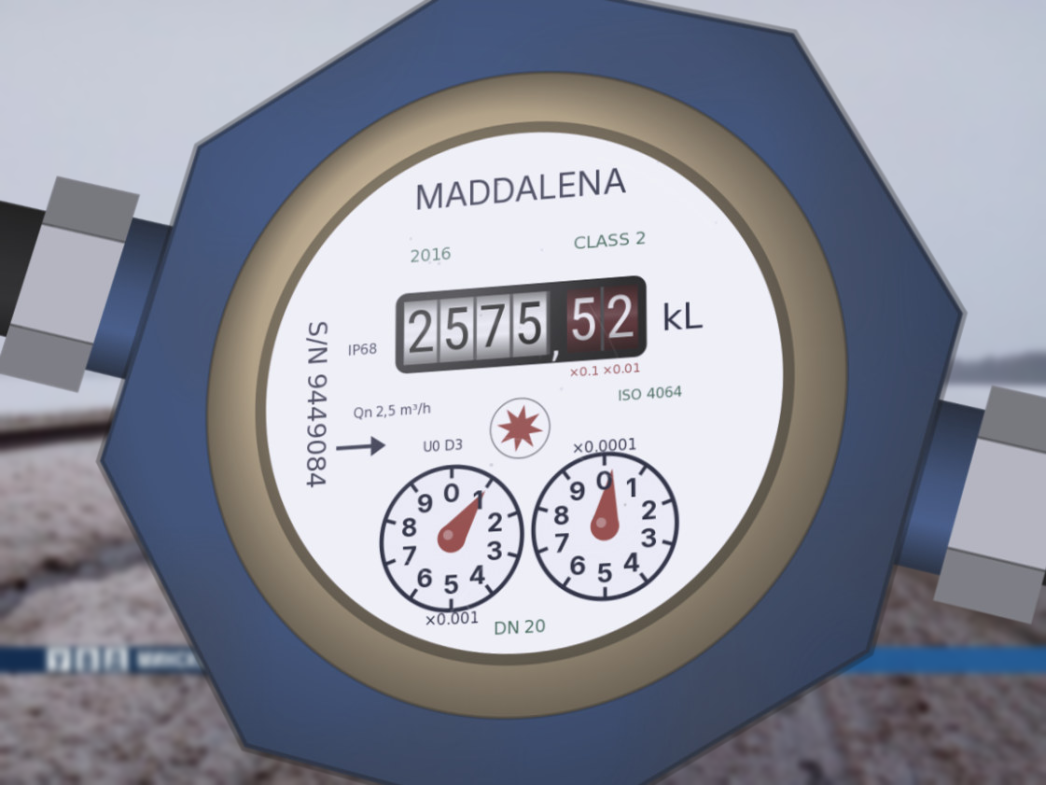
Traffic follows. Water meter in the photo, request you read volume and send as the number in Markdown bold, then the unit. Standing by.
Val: **2575.5210** kL
